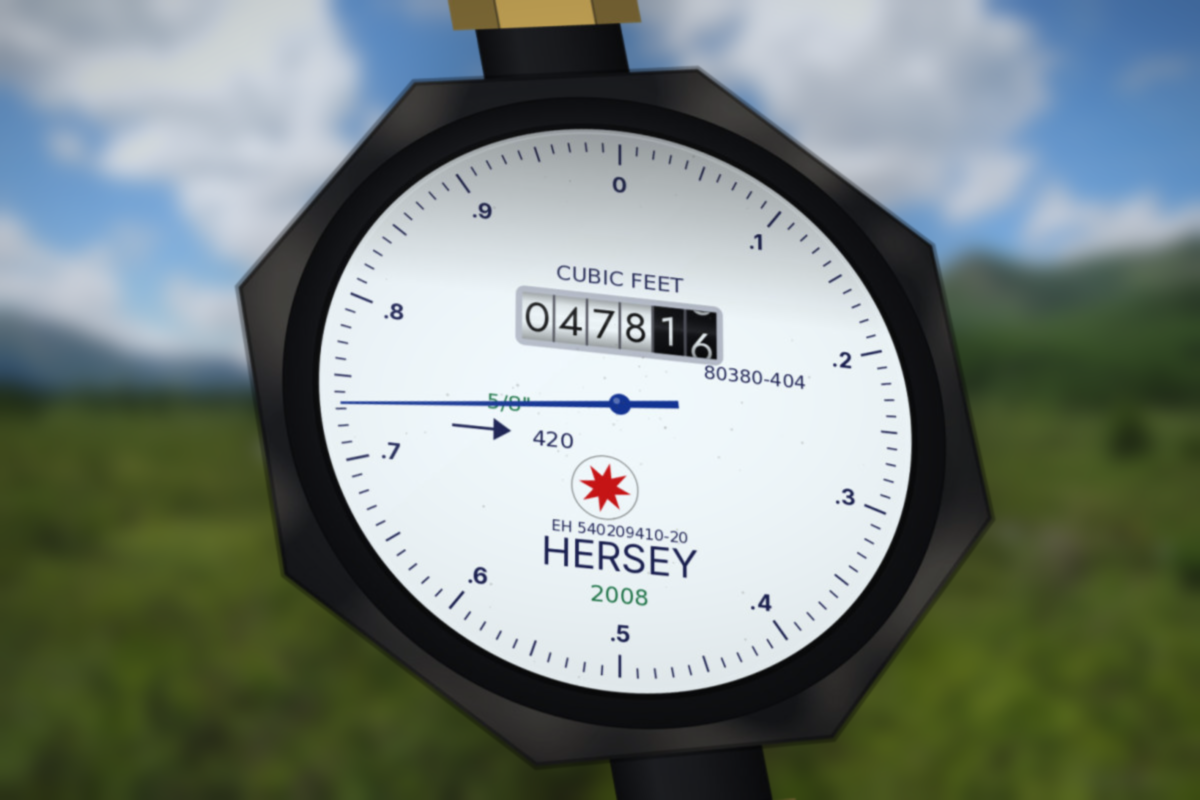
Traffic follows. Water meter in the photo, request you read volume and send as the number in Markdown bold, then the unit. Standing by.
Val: **47815.73** ft³
